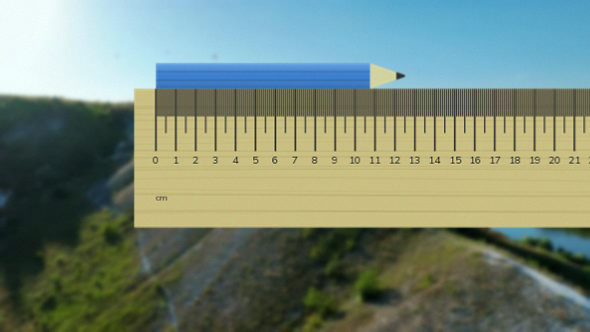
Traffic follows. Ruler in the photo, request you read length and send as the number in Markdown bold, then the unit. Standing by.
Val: **12.5** cm
